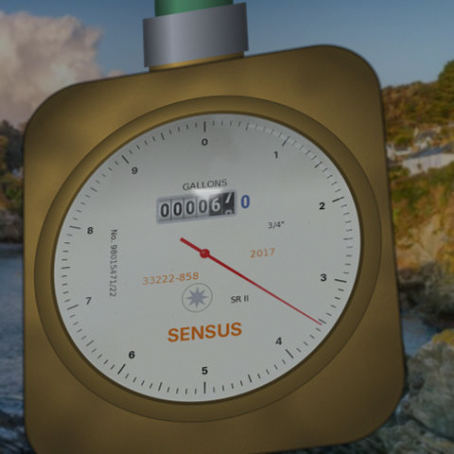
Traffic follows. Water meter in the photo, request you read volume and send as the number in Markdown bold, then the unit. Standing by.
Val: **673.5** gal
